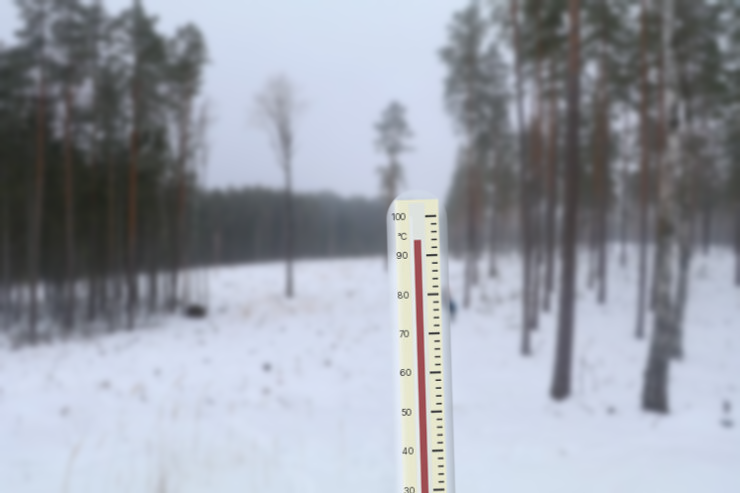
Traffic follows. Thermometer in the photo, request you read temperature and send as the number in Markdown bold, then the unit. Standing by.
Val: **94** °C
